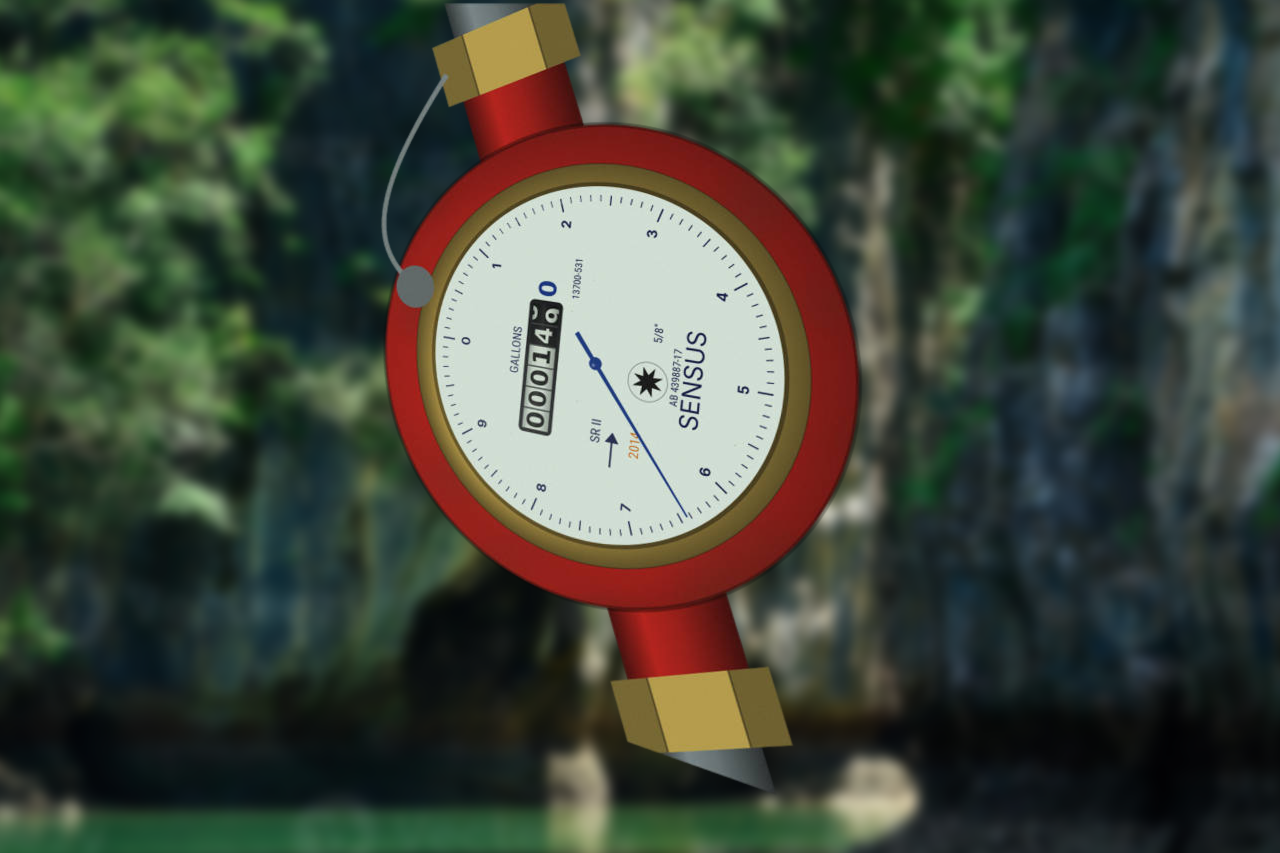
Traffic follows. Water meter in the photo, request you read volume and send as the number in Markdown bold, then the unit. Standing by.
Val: **1486.4** gal
